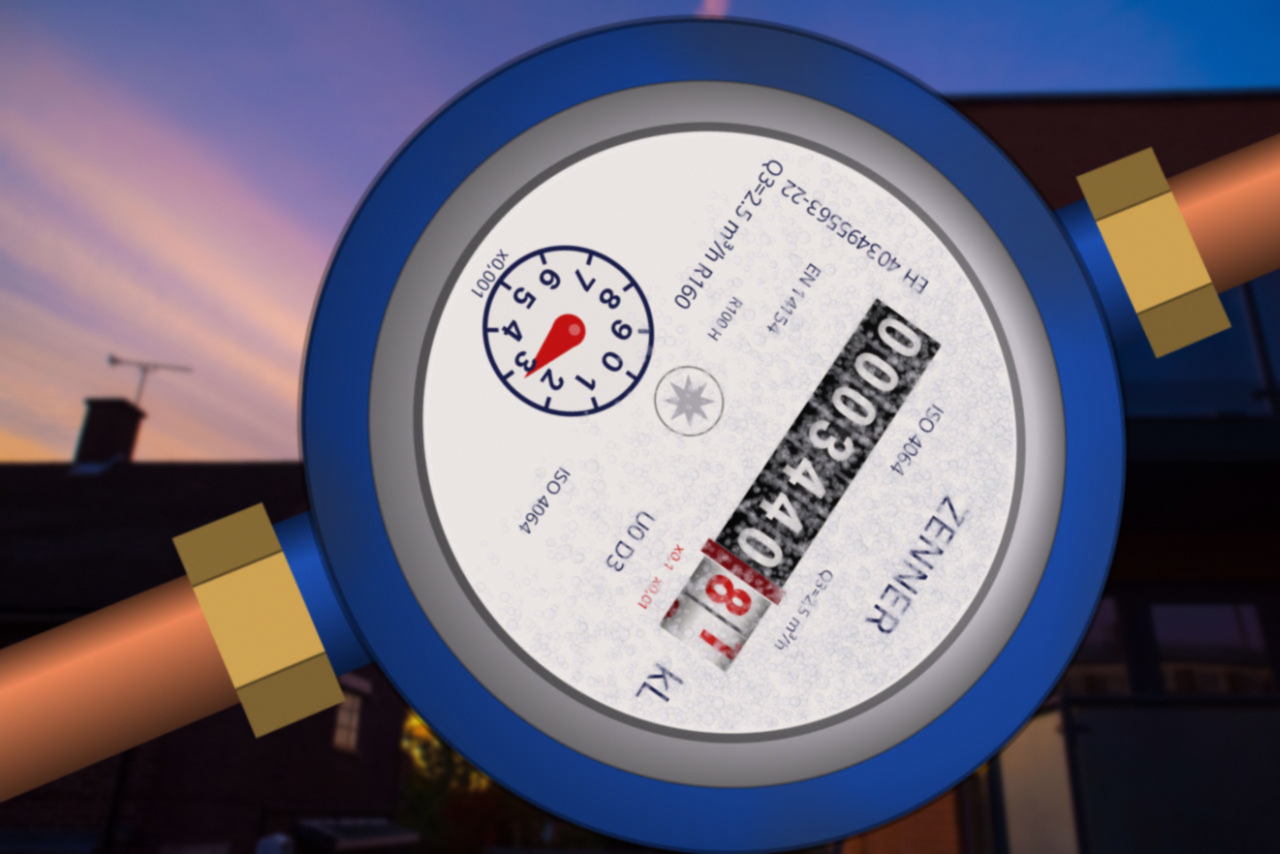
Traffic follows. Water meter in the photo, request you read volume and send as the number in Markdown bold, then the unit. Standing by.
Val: **3440.812** kL
